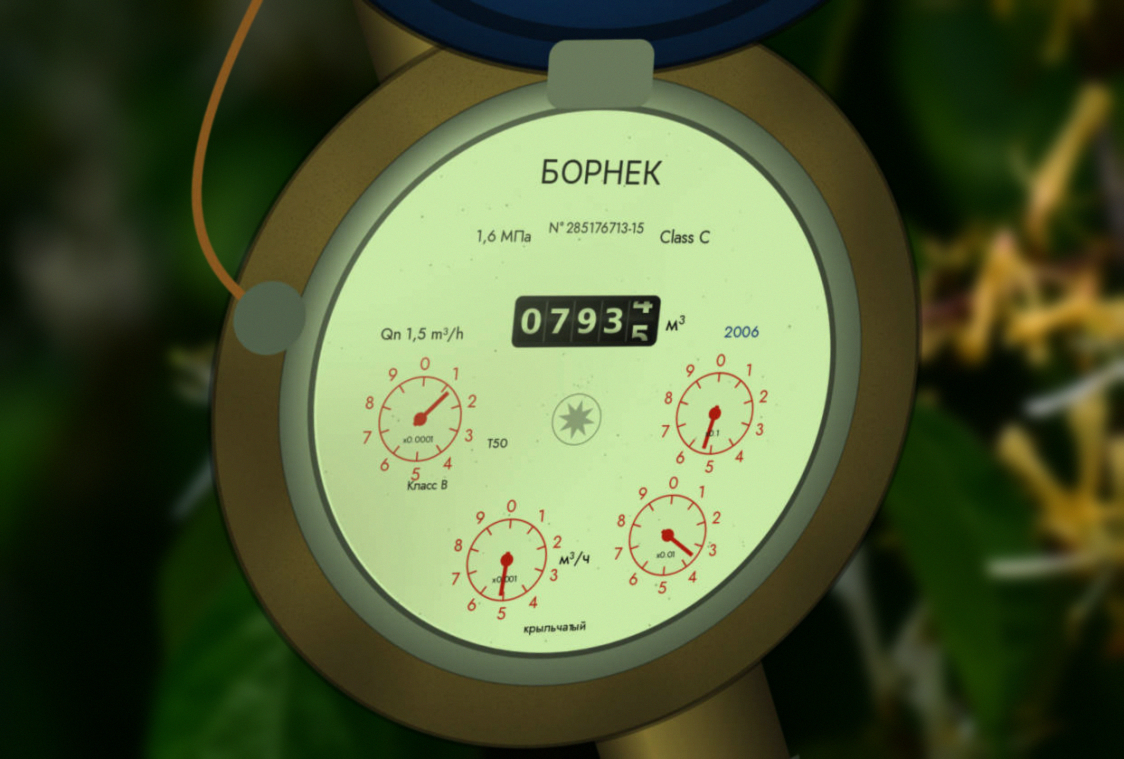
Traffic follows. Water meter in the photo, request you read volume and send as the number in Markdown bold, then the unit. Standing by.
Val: **7934.5351** m³
